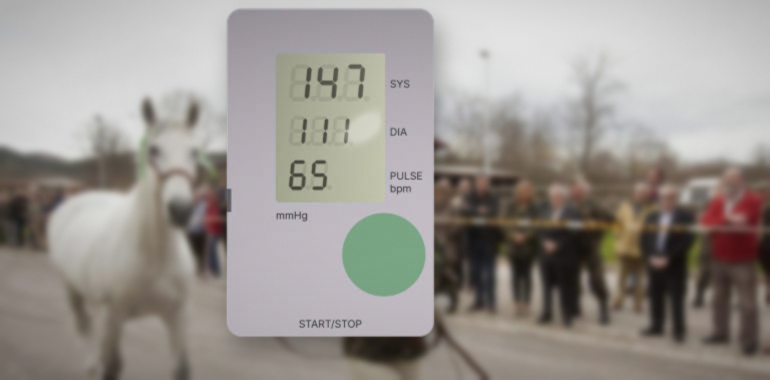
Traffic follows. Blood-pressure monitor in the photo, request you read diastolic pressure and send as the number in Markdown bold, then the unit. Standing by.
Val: **111** mmHg
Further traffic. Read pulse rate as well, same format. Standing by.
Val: **65** bpm
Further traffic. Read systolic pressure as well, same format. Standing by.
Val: **147** mmHg
